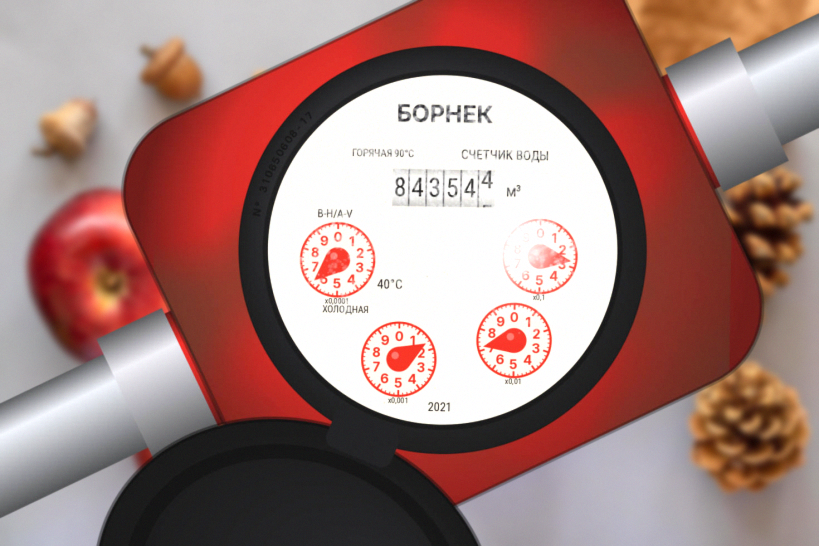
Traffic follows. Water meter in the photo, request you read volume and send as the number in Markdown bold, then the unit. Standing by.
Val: **843544.2716** m³
